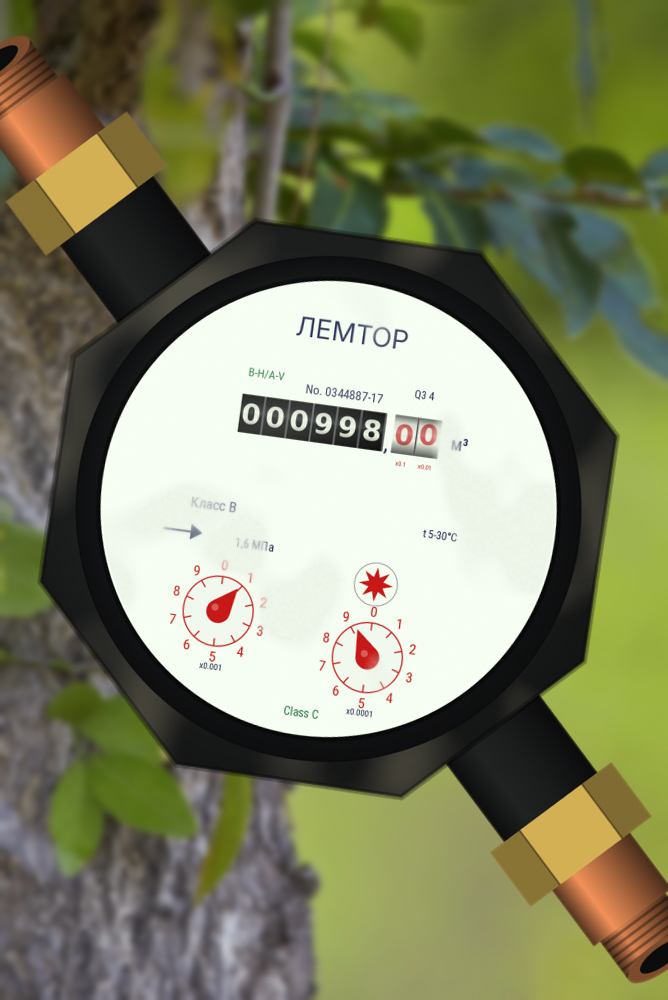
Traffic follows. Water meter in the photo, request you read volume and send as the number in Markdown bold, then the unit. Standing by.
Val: **998.0009** m³
